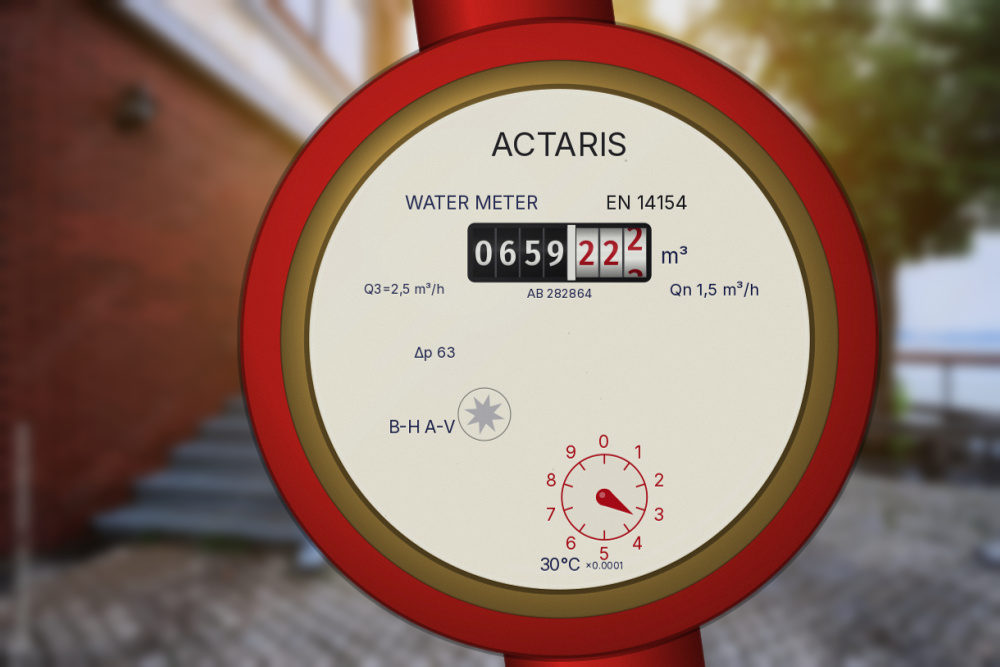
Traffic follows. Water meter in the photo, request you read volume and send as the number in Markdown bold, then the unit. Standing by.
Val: **659.2223** m³
